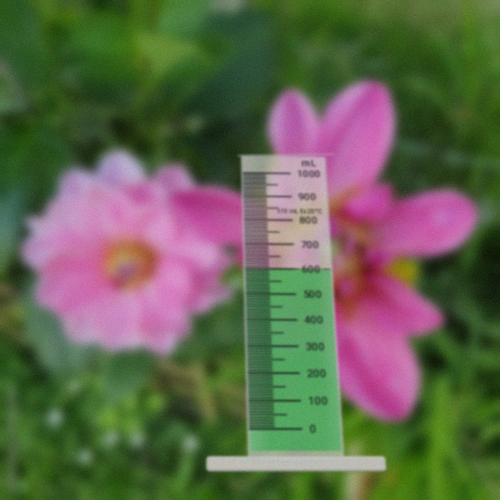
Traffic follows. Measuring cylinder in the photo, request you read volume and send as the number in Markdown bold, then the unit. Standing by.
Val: **600** mL
